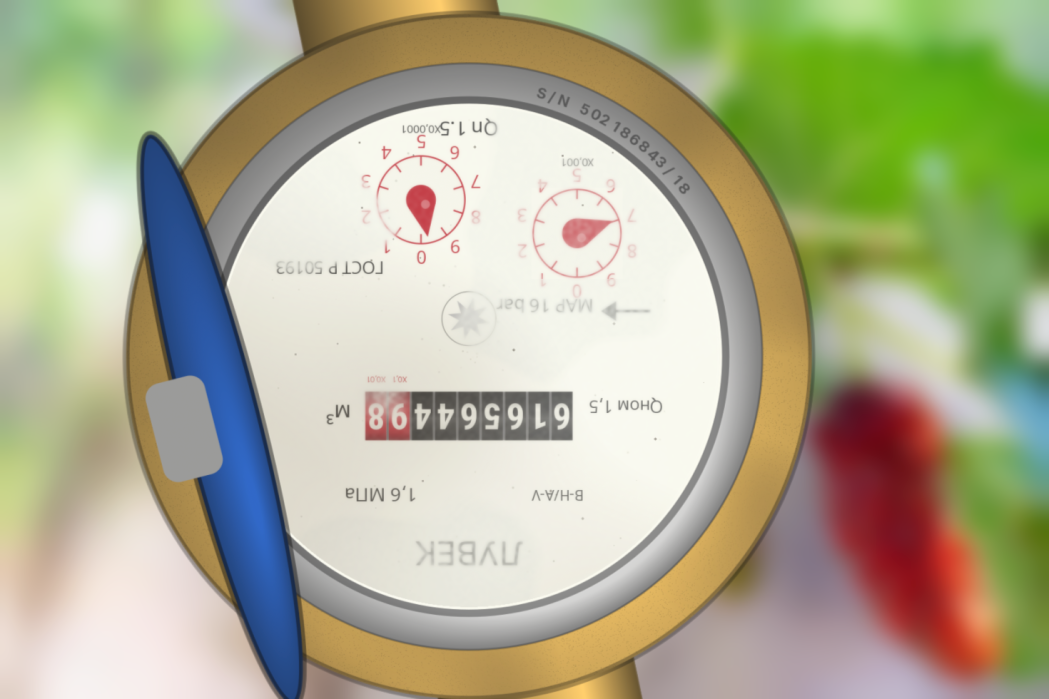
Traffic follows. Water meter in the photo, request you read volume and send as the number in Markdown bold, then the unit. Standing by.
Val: **6165644.9869** m³
